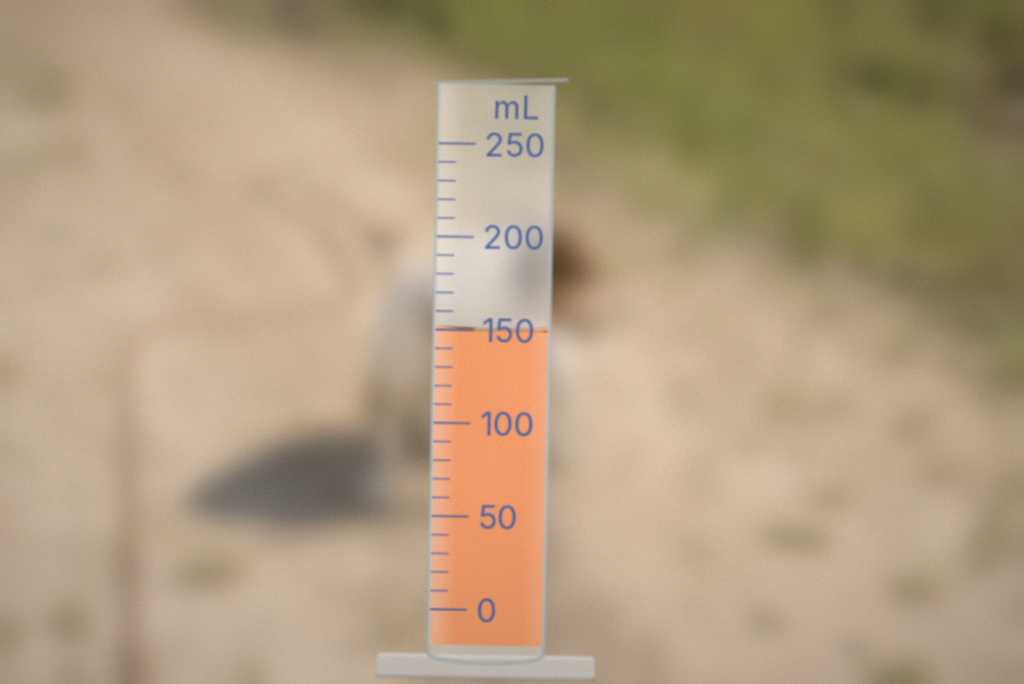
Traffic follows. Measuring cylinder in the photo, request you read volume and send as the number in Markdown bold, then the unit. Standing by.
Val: **150** mL
